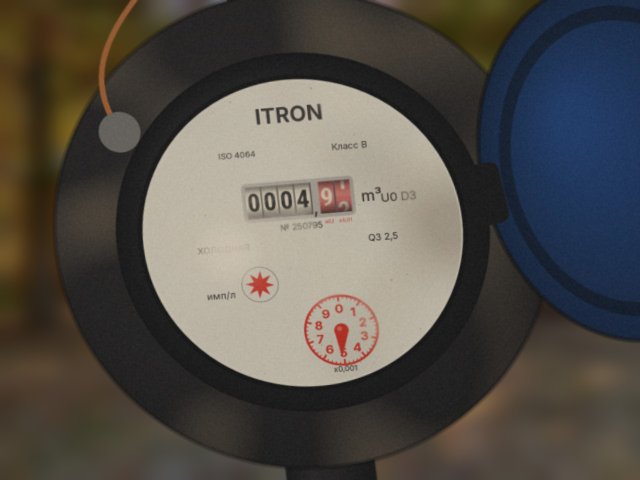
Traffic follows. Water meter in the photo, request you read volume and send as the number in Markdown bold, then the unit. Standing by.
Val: **4.915** m³
